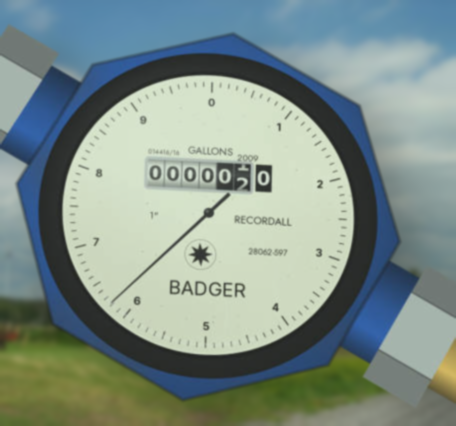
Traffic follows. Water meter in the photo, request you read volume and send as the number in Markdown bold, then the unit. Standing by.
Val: **16.2** gal
